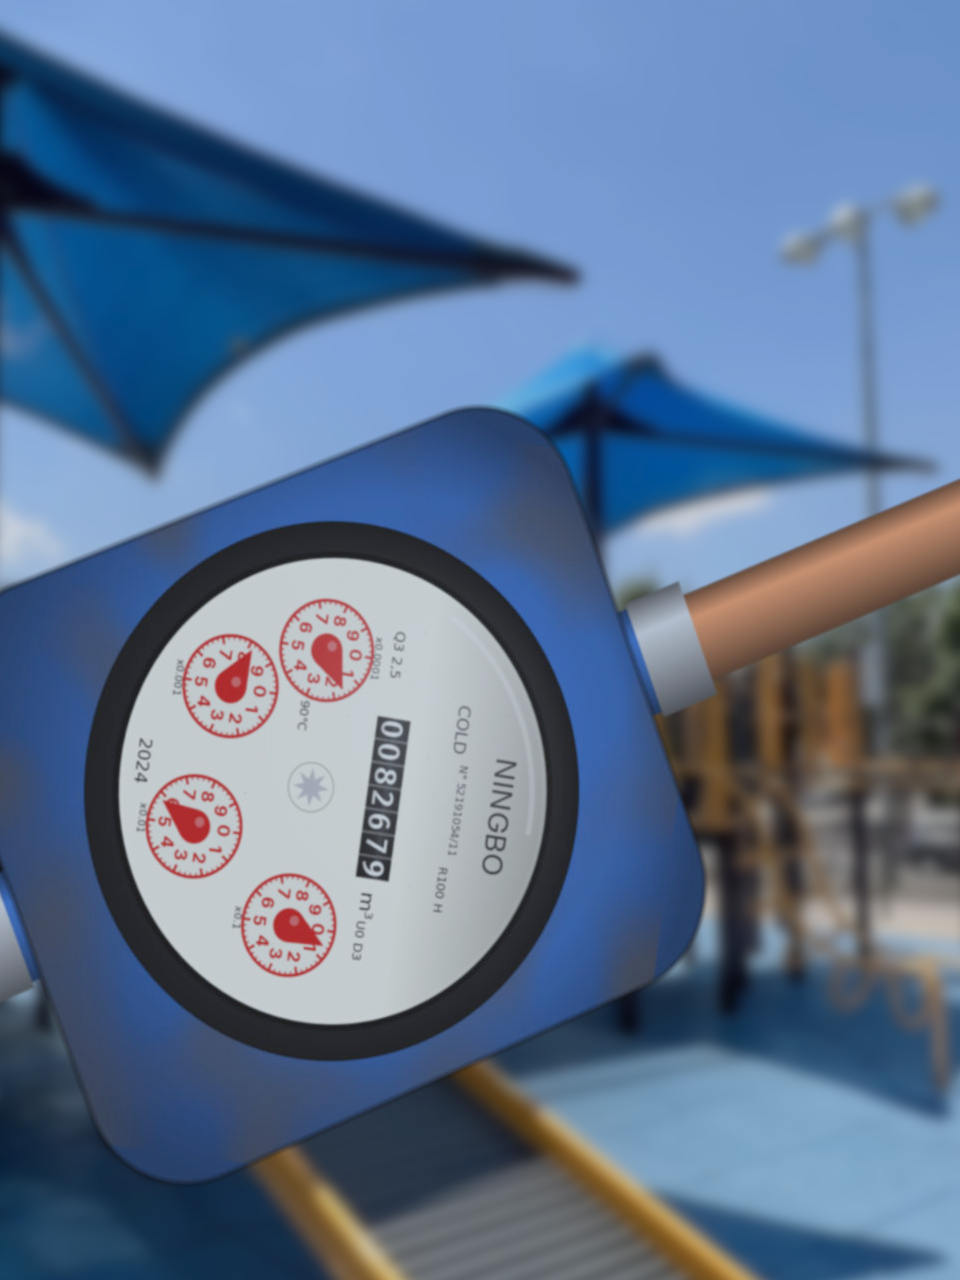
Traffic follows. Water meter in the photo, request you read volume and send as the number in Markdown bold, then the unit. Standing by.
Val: **82679.0581** m³
